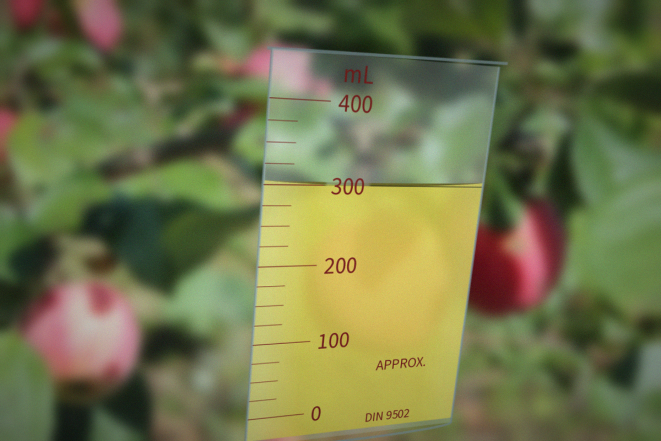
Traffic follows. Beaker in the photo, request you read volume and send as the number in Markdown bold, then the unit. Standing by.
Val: **300** mL
